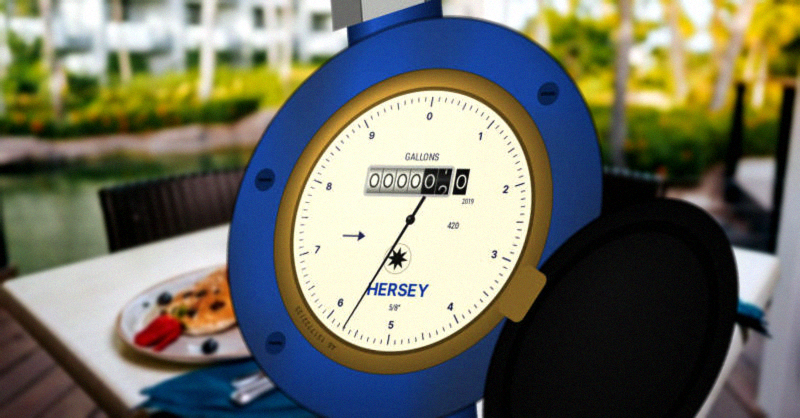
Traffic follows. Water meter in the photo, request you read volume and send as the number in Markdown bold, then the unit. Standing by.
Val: **15.7** gal
